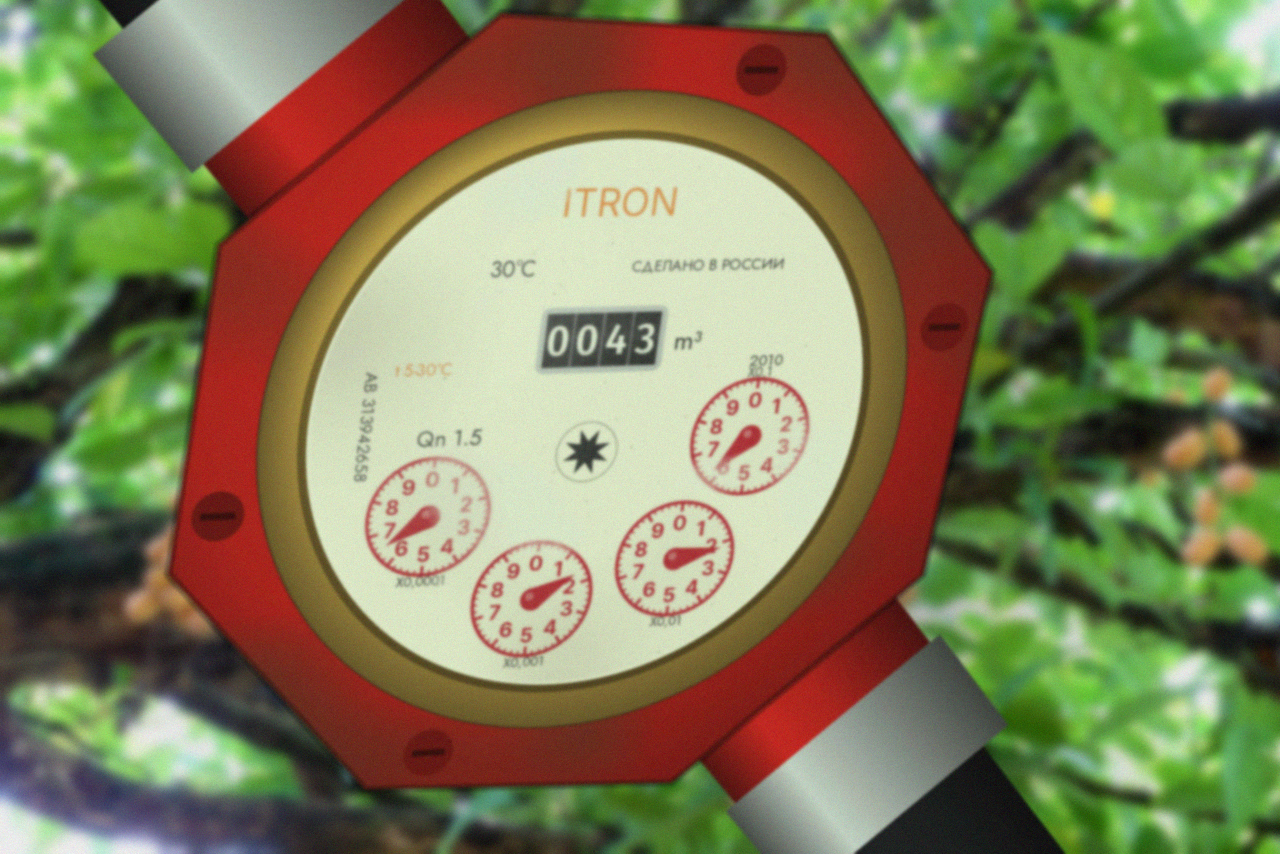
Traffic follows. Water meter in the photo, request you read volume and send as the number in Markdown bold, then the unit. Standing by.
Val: **43.6216** m³
